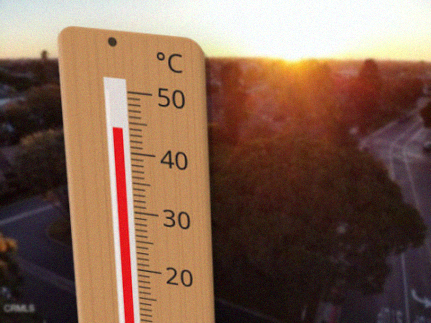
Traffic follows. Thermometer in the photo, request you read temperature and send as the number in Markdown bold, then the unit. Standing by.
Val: **44** °C
